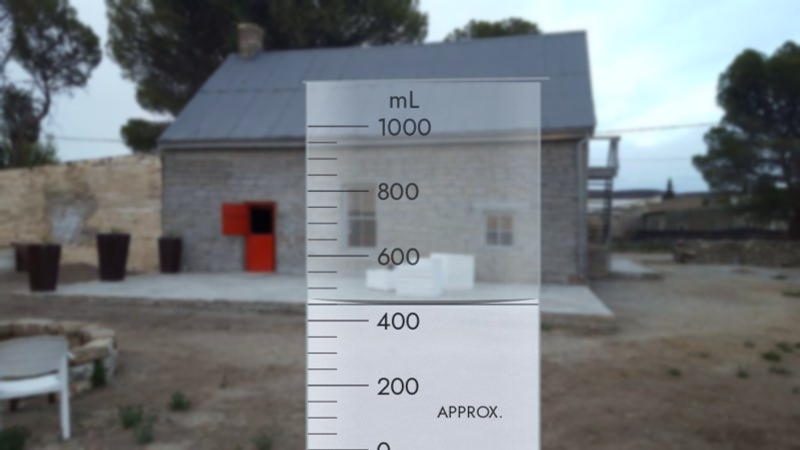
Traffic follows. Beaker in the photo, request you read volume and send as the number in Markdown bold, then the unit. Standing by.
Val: **450** mL
